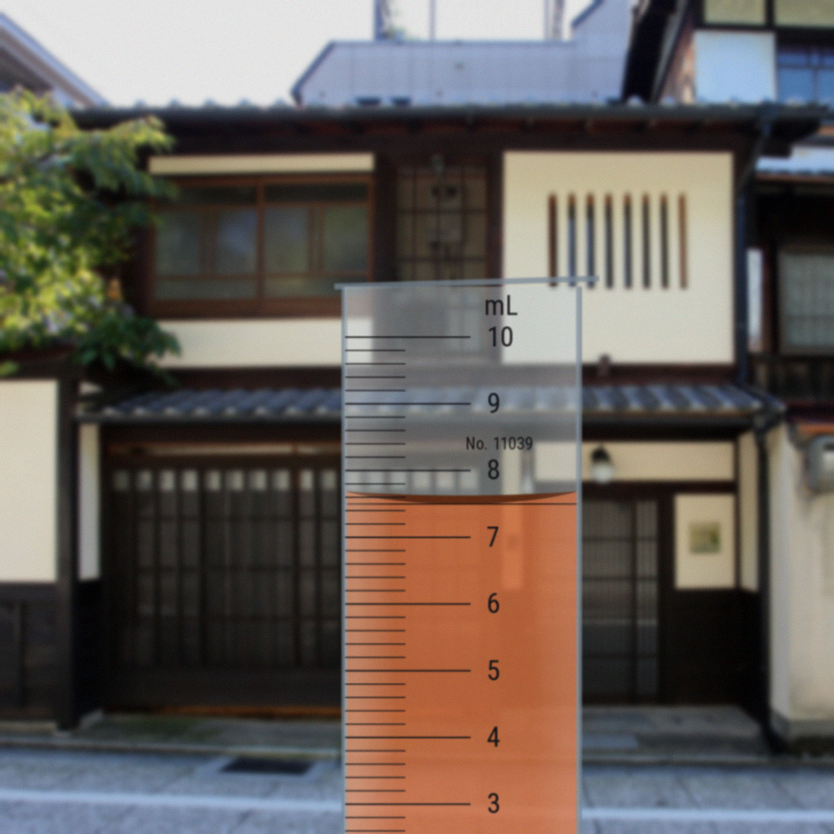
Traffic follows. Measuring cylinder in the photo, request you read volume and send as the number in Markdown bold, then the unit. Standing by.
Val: **7.5** mL
